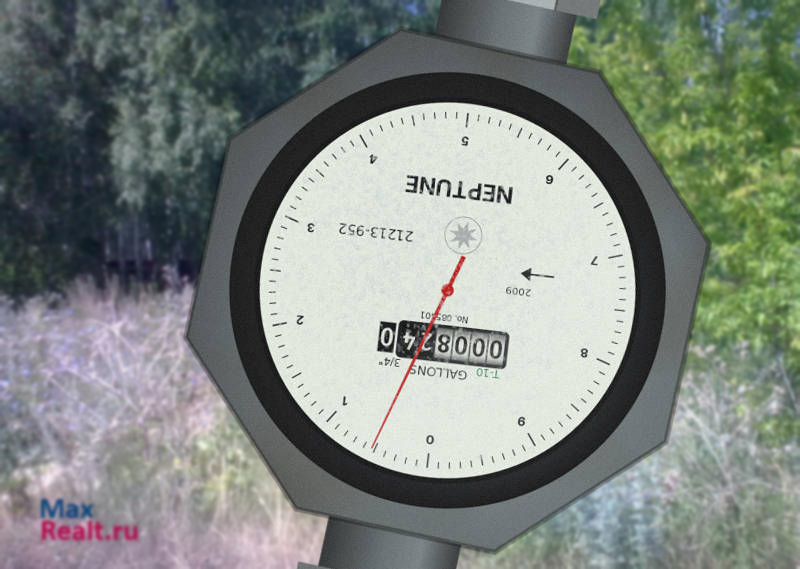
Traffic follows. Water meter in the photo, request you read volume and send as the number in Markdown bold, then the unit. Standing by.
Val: **8240.5** gal
